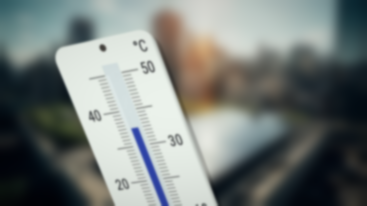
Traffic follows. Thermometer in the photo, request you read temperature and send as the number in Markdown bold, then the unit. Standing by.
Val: **35** °C
